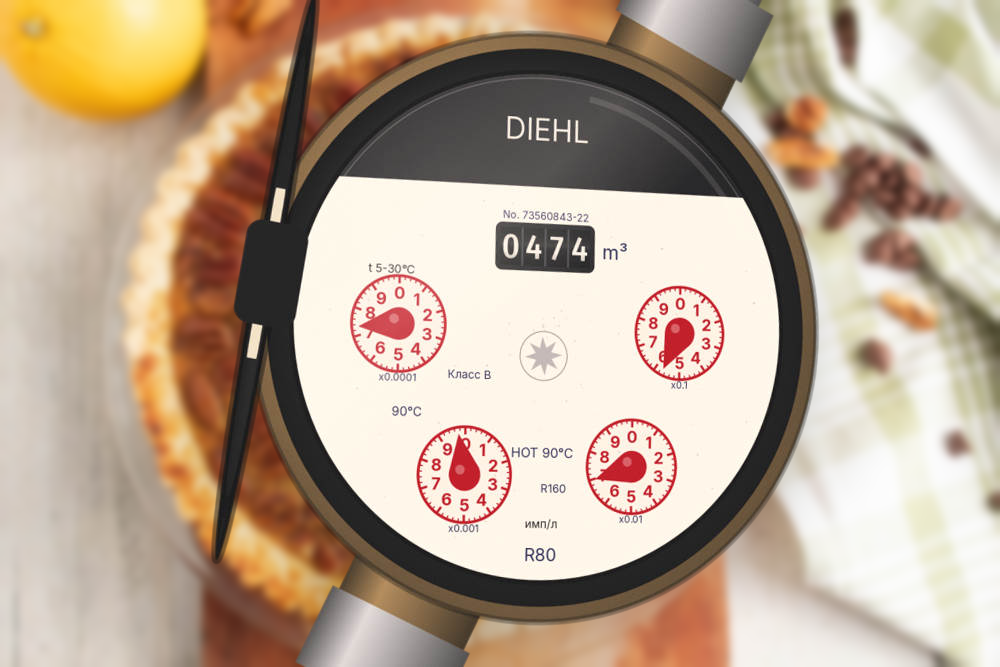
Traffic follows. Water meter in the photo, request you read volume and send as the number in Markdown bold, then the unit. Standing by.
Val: **474.5697** m³
